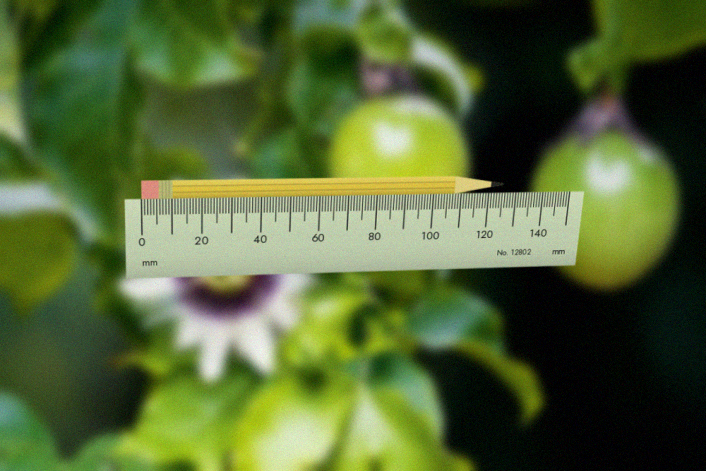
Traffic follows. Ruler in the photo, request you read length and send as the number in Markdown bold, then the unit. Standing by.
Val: **125** mm
